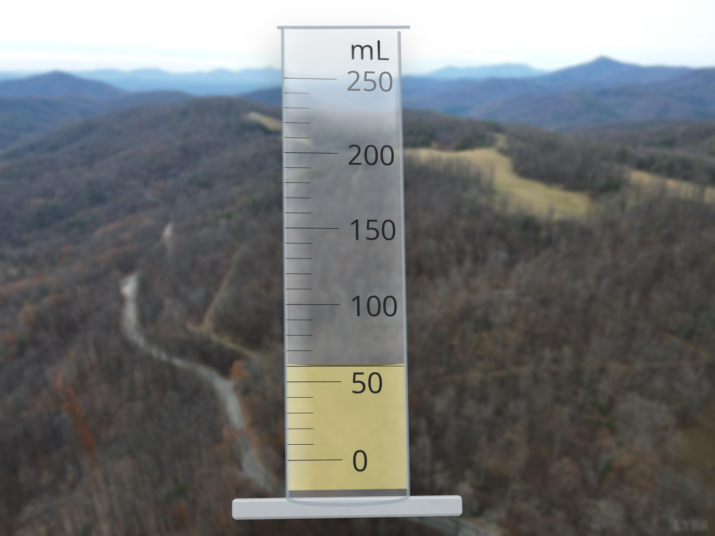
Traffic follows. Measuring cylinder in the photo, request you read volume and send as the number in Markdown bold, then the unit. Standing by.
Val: **60** mL
